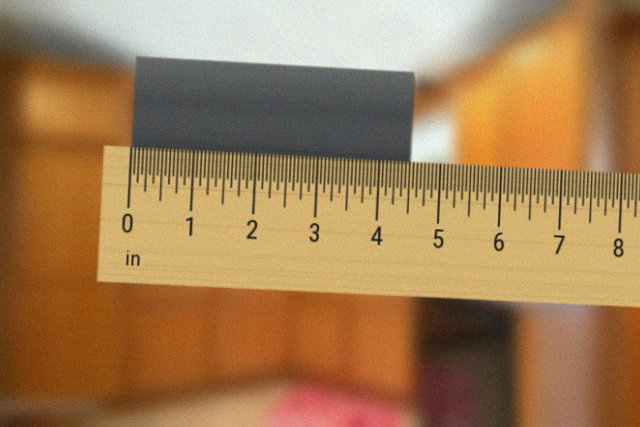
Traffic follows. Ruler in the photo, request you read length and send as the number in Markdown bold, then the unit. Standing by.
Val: **4.5** in
